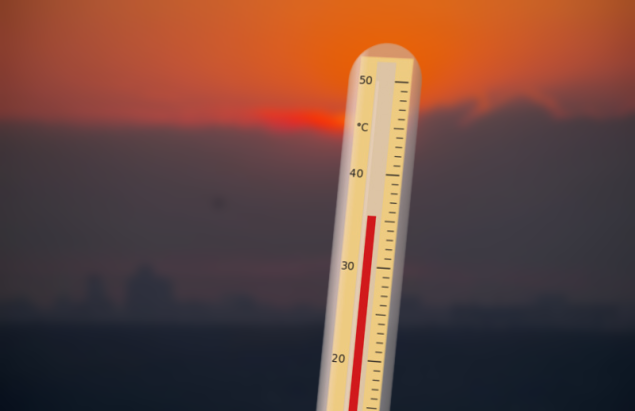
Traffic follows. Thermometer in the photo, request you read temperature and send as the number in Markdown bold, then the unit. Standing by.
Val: **35.5** °C
